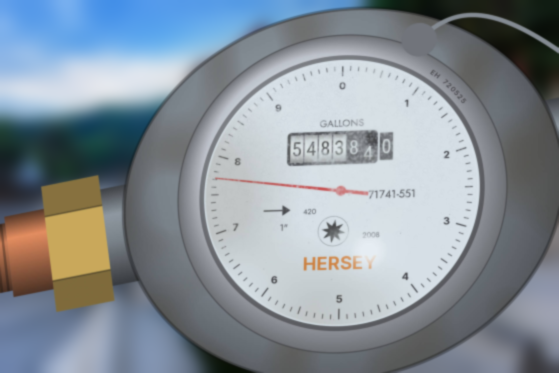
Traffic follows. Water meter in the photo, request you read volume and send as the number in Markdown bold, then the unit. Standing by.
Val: **5483837.7** gal
